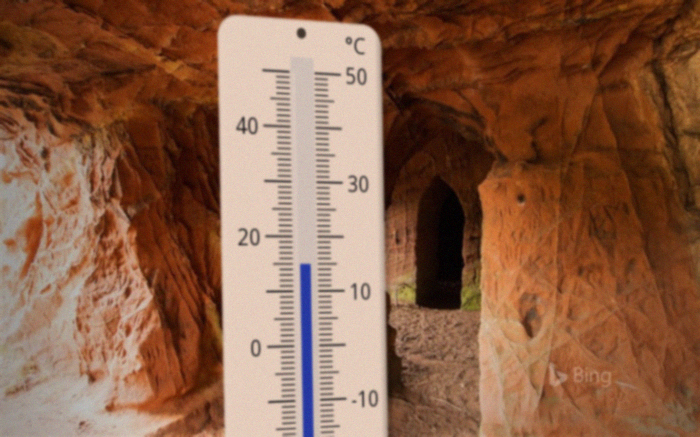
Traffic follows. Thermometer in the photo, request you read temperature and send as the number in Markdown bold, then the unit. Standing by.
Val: **15** °C
